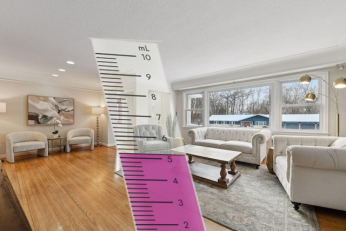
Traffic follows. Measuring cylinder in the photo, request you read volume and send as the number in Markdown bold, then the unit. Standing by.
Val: **5.2** mL
